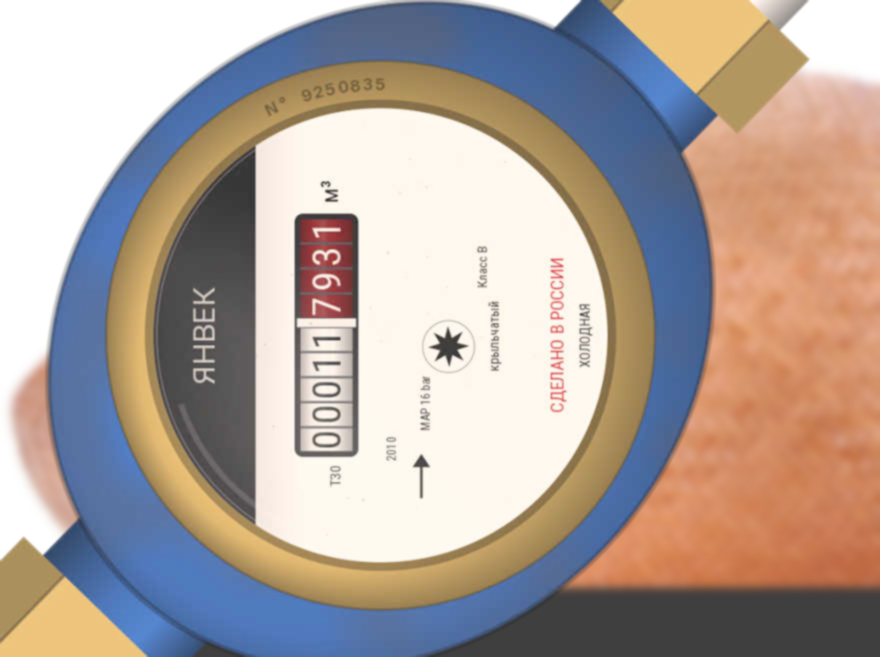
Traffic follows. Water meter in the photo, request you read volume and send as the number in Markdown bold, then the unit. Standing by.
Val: **11.7931** m³
